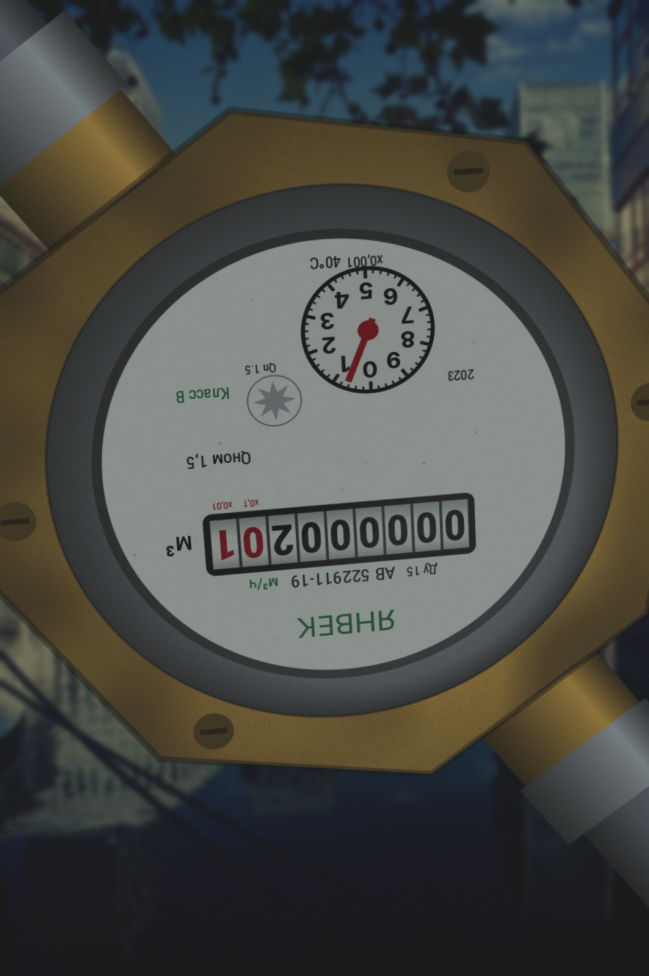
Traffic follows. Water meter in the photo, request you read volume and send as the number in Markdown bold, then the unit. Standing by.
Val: **2.010** m³
